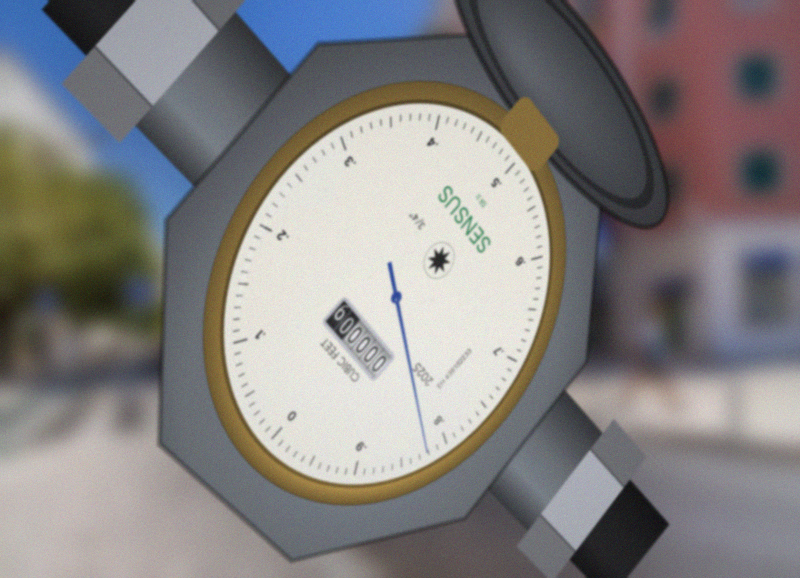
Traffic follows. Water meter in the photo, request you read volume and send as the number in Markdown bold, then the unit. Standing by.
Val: **8.82** ft³
